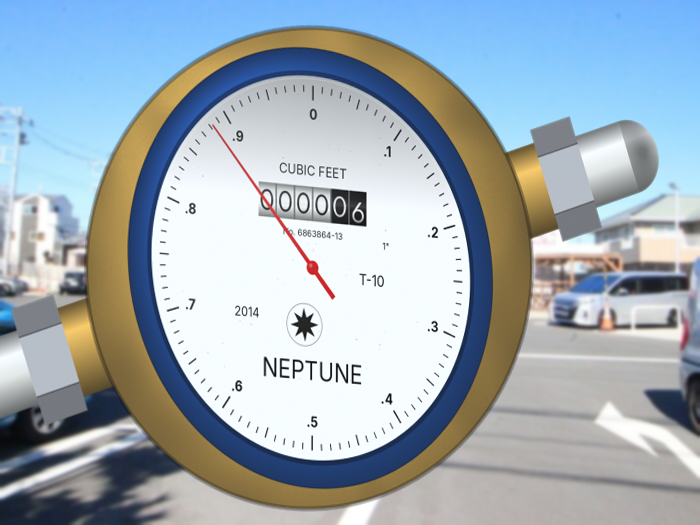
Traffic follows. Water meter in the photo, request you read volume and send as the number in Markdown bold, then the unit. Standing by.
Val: **5.88** ft³
